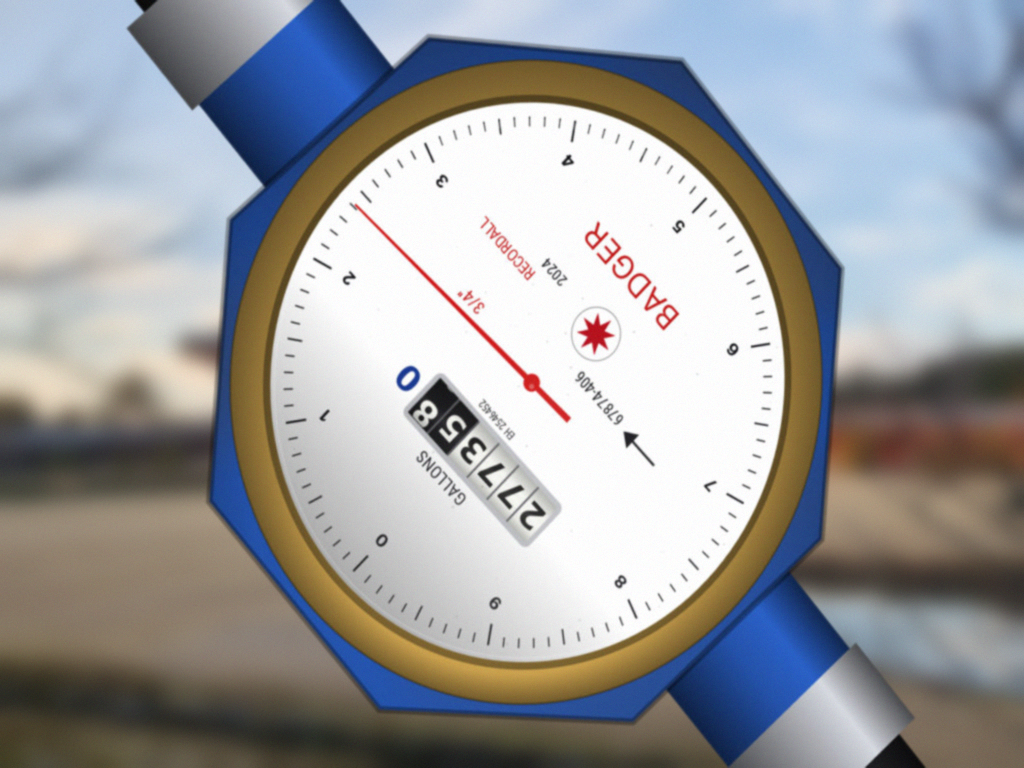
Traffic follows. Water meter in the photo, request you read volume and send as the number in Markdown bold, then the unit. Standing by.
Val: **2773582.4** gal
